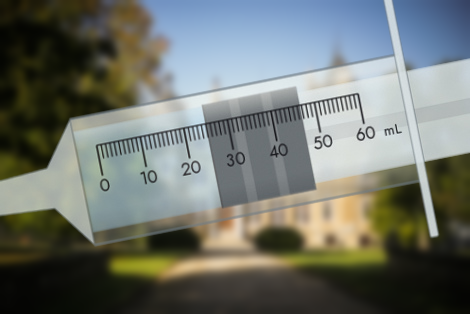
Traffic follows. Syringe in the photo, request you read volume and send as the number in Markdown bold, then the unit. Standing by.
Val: **25** mL
